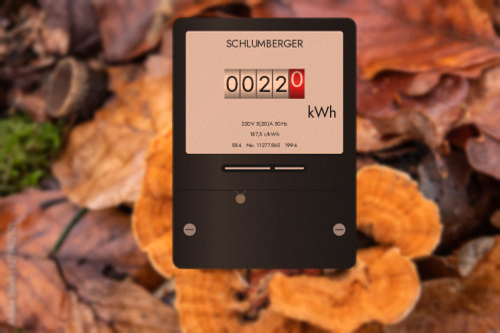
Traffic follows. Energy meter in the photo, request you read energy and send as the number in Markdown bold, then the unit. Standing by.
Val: **22.0** kWh
